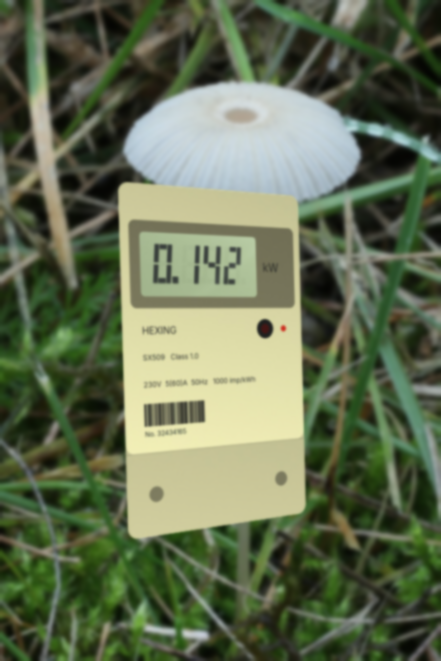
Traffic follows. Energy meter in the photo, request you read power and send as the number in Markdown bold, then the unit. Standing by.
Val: **0.142** kW
